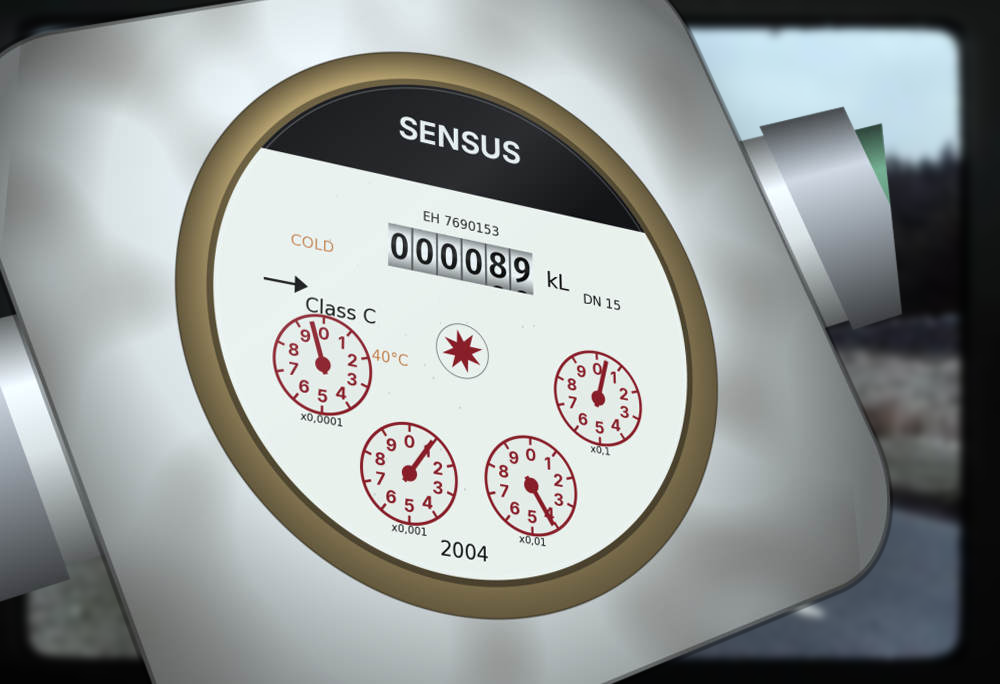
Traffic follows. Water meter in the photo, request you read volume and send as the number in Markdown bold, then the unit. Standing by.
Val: **89.0409** kL
